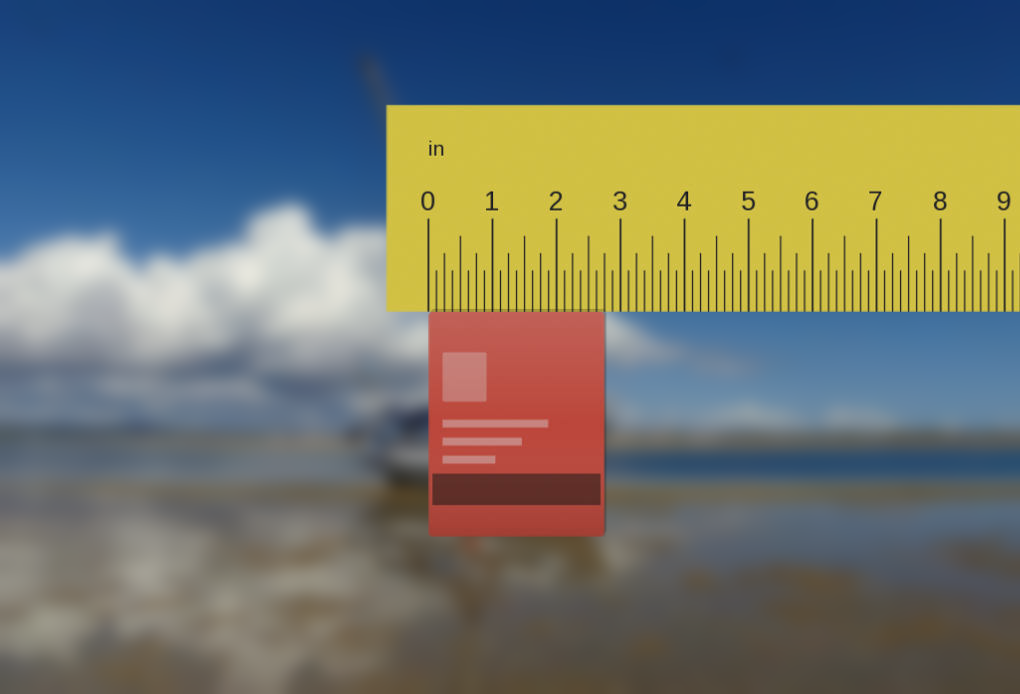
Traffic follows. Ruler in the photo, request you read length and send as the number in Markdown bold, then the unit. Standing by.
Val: **2.75** in
